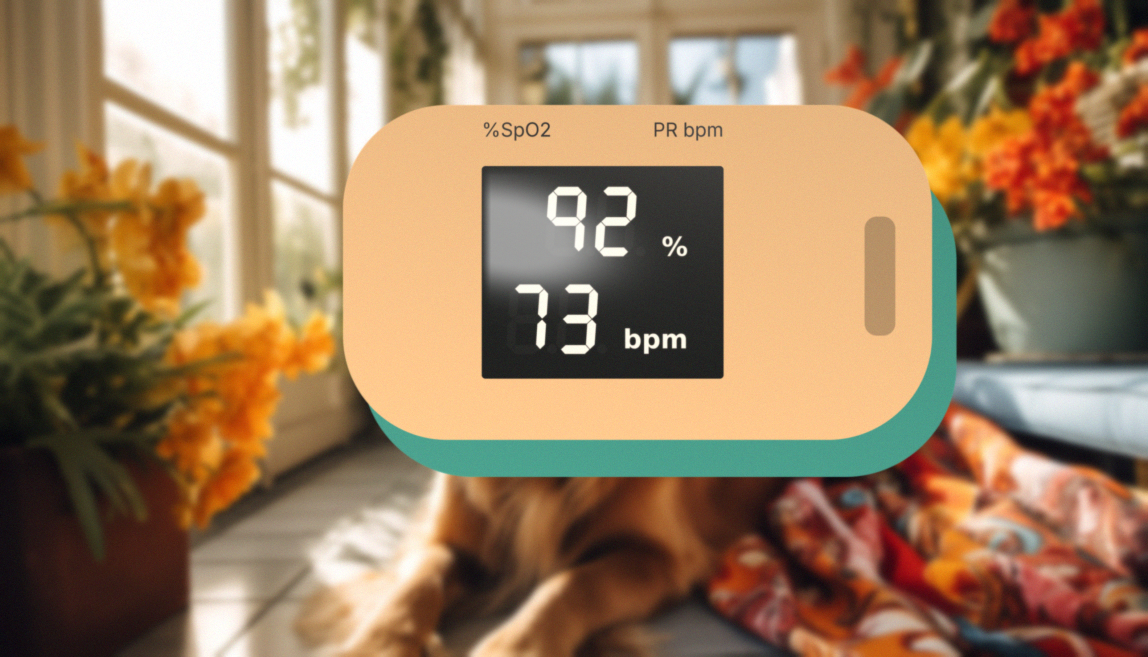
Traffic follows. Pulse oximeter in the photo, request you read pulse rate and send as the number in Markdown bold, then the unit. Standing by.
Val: **73** bpm
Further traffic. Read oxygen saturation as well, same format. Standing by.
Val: **92** %
